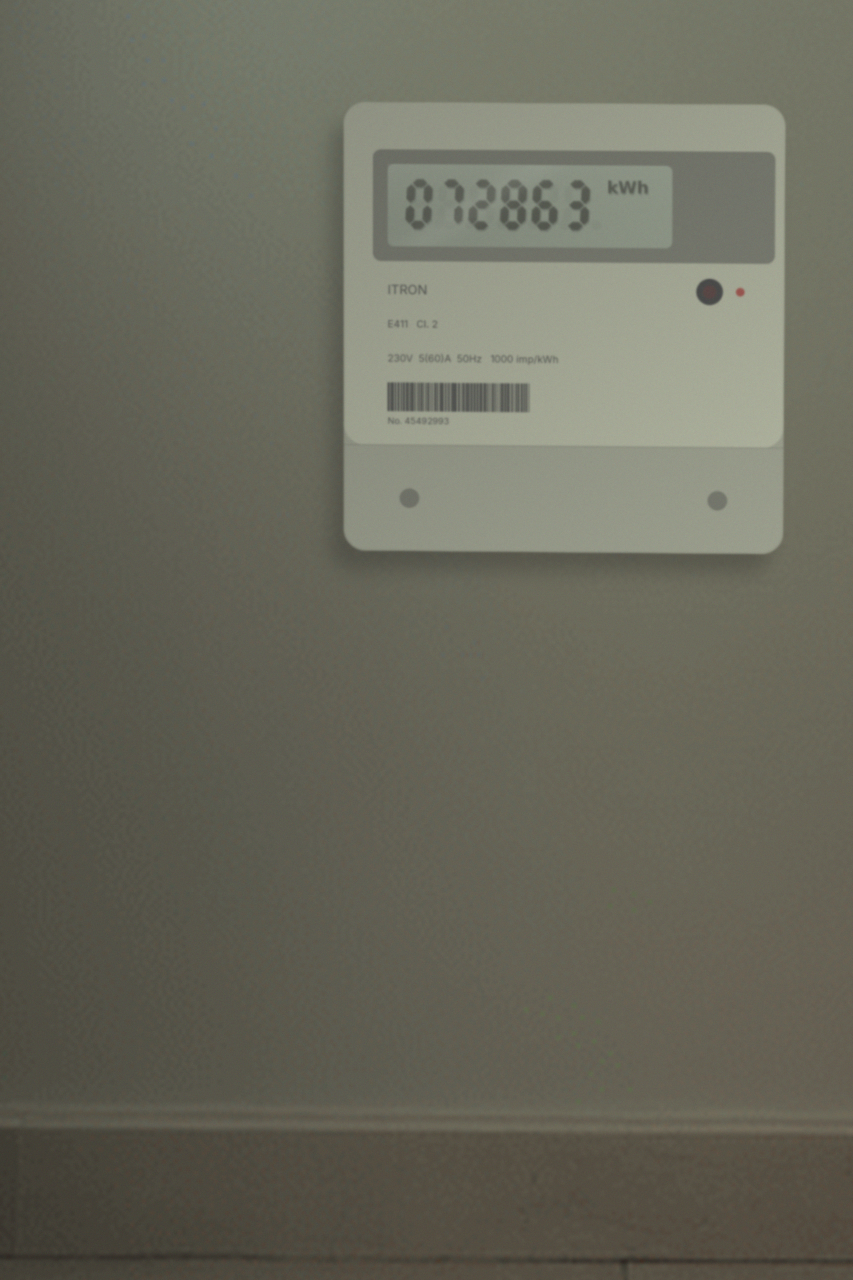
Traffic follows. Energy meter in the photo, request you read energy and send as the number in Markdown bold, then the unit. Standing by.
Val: **72863** kWh
